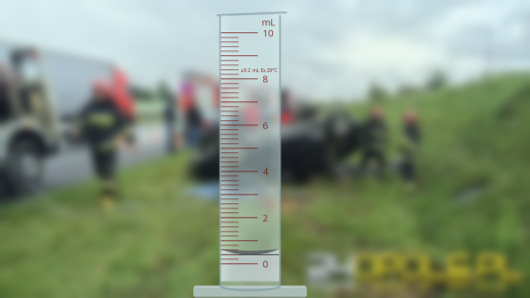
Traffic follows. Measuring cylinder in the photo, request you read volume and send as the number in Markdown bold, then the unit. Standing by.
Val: **0.4** mL
